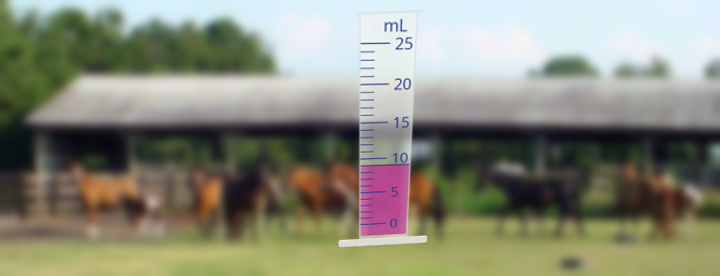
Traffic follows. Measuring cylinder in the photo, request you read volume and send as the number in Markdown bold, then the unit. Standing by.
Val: **9** mL
